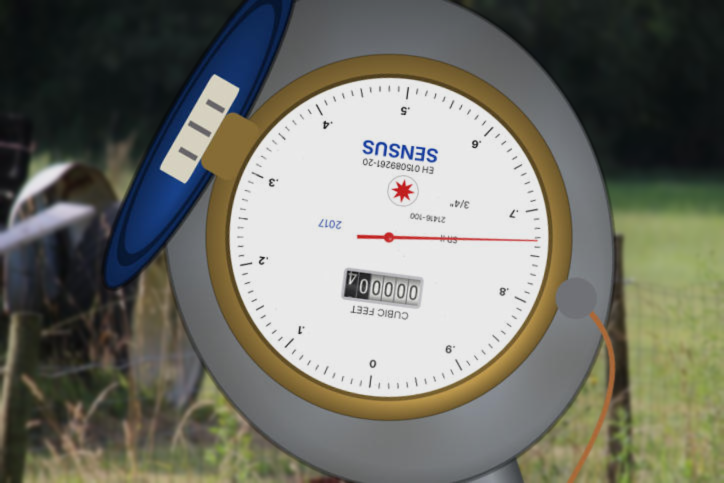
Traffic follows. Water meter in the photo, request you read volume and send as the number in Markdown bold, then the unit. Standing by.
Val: **3.73** ft³
